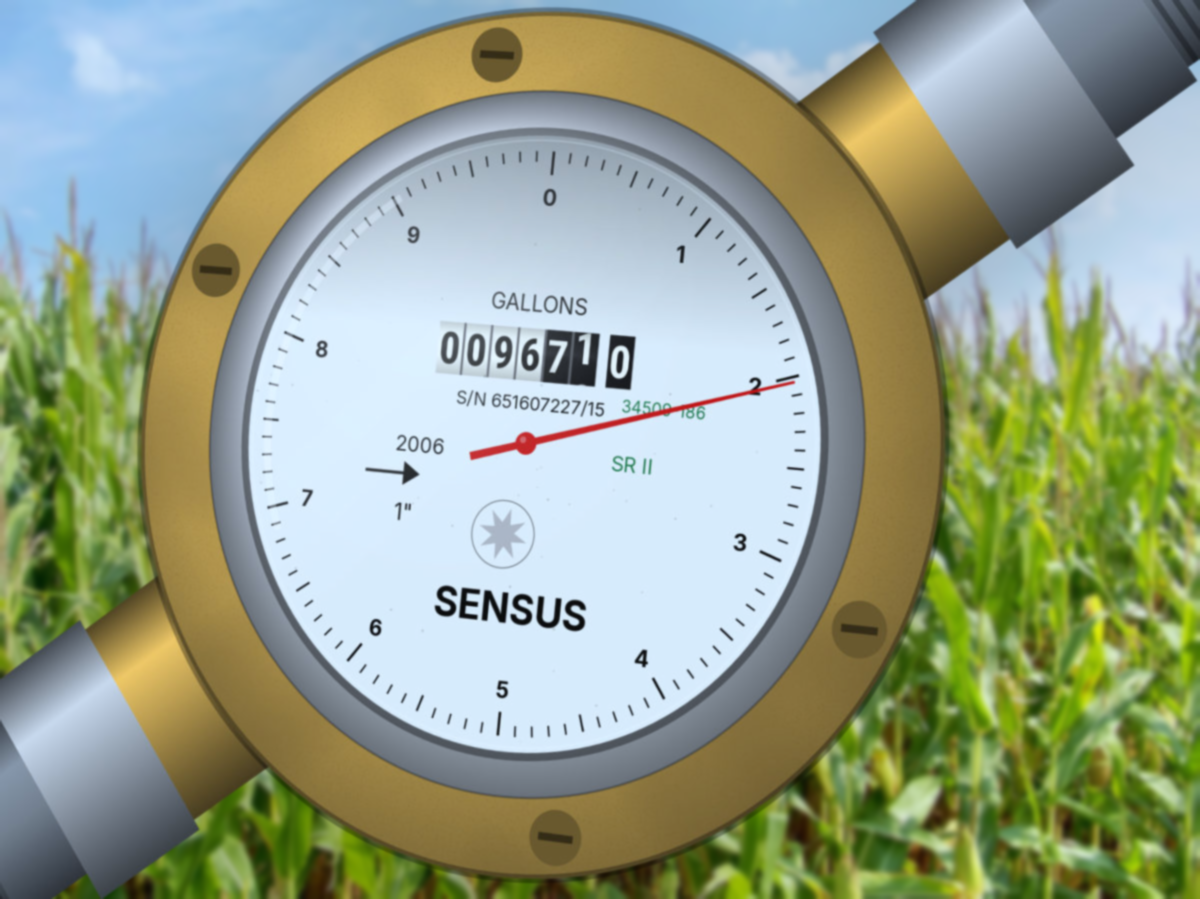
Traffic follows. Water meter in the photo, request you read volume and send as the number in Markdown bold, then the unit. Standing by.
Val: **96712.0** gal
